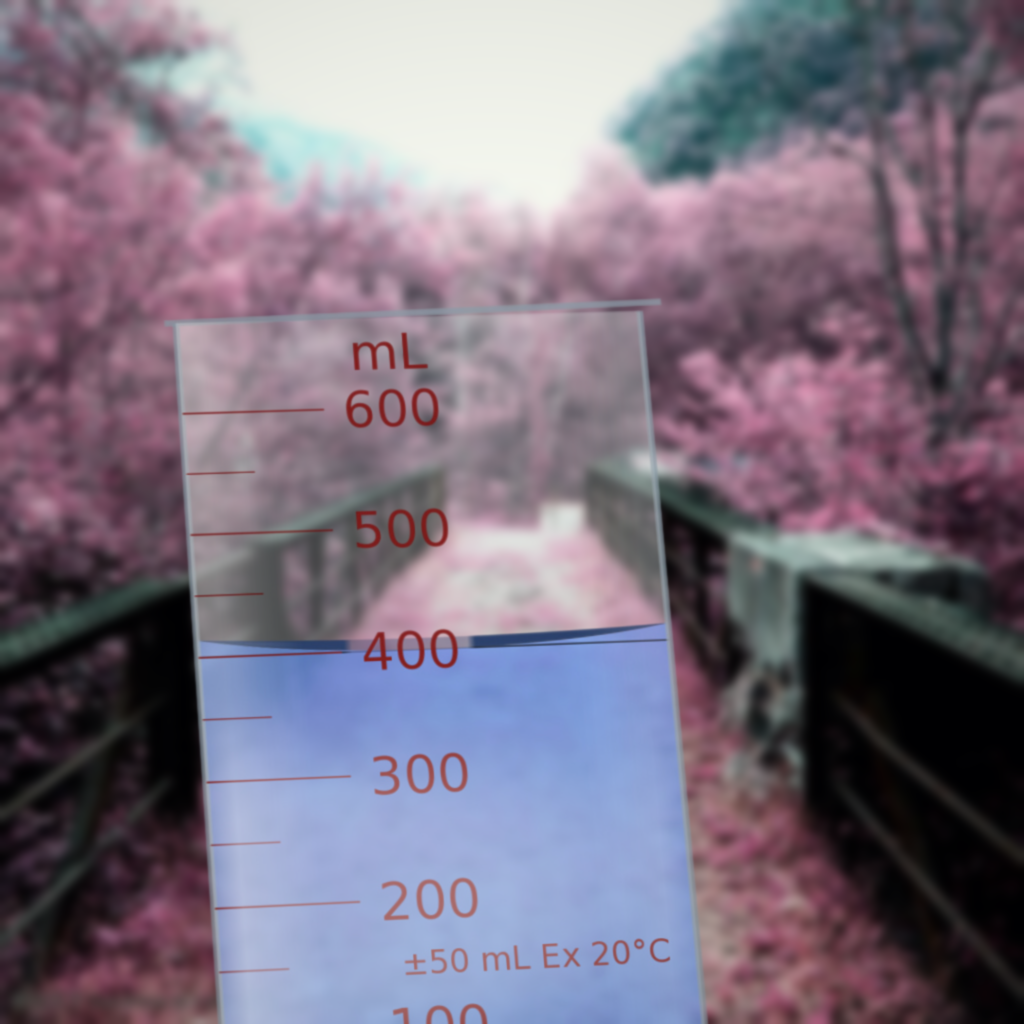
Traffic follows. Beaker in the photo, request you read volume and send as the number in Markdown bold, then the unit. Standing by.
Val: **400** mL
